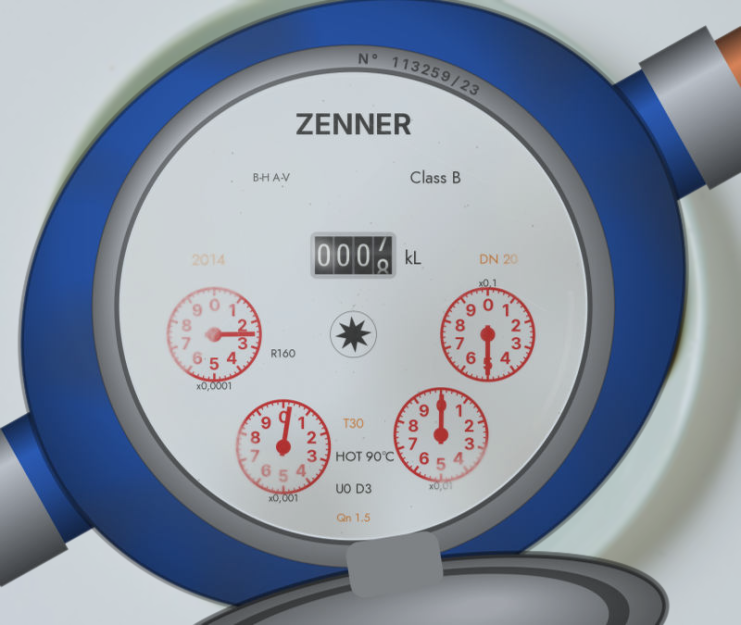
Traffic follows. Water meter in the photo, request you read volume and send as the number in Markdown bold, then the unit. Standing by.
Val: **7.5002** kL
